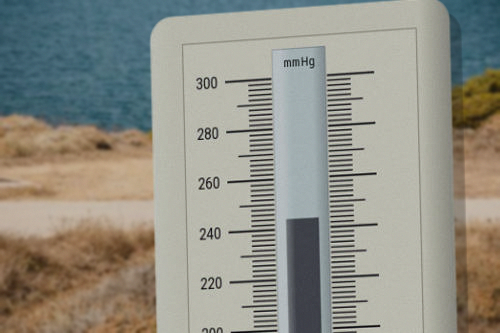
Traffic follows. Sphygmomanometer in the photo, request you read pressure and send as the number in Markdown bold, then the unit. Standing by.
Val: **244** mmHg
